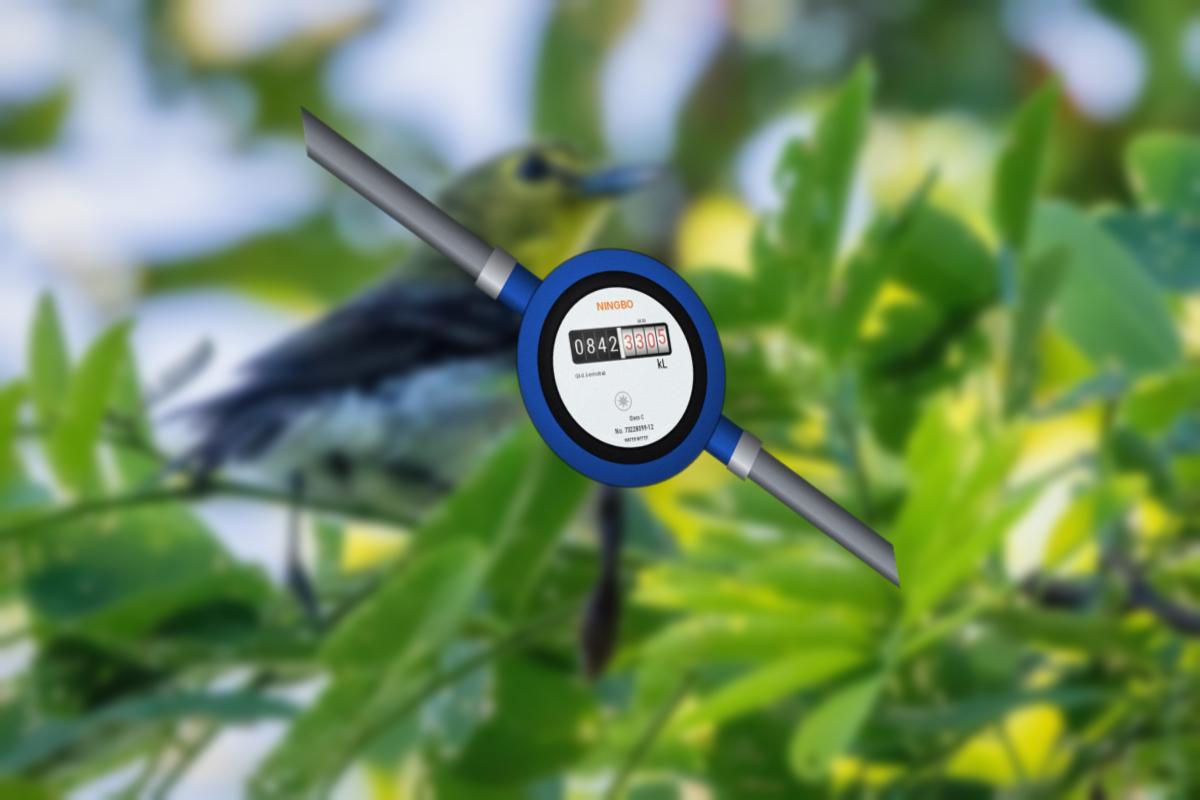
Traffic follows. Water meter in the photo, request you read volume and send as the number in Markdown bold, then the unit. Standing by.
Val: **842.3305** kL
